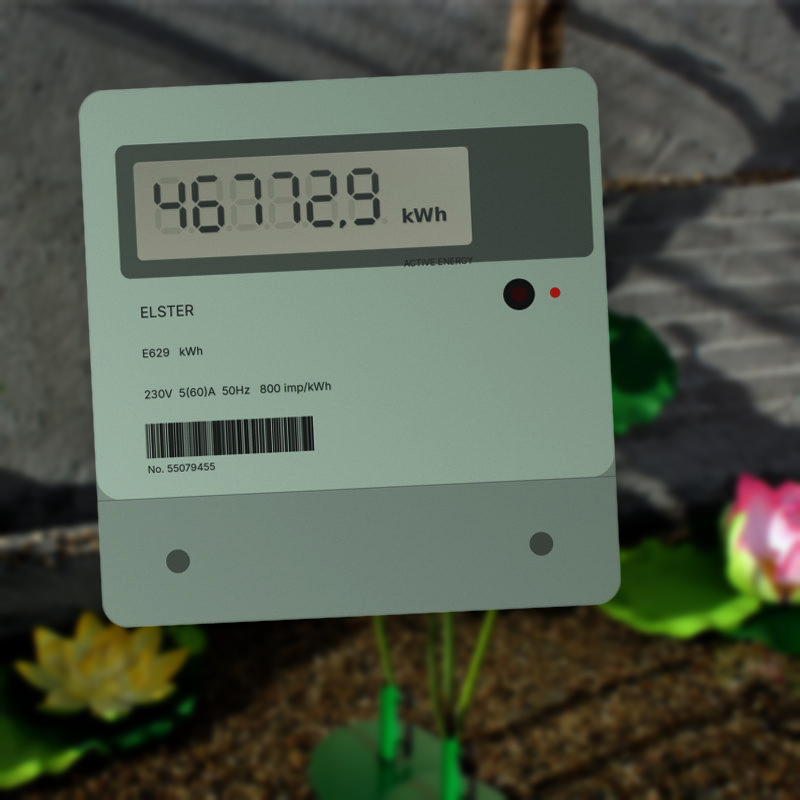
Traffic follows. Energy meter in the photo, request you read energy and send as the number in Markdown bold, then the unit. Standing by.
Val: **46772.9** kWh
